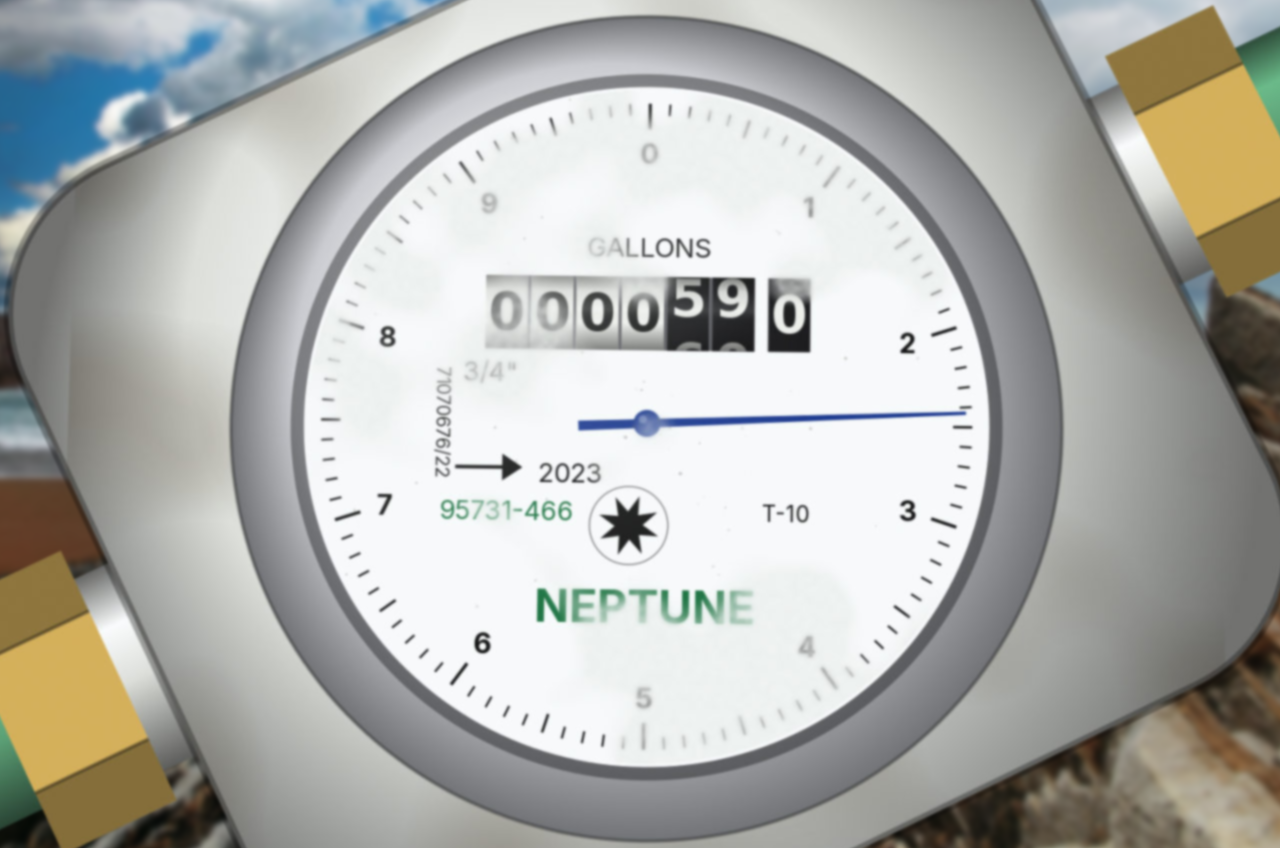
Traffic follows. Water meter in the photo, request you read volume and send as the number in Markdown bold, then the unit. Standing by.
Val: **592.4** gal
